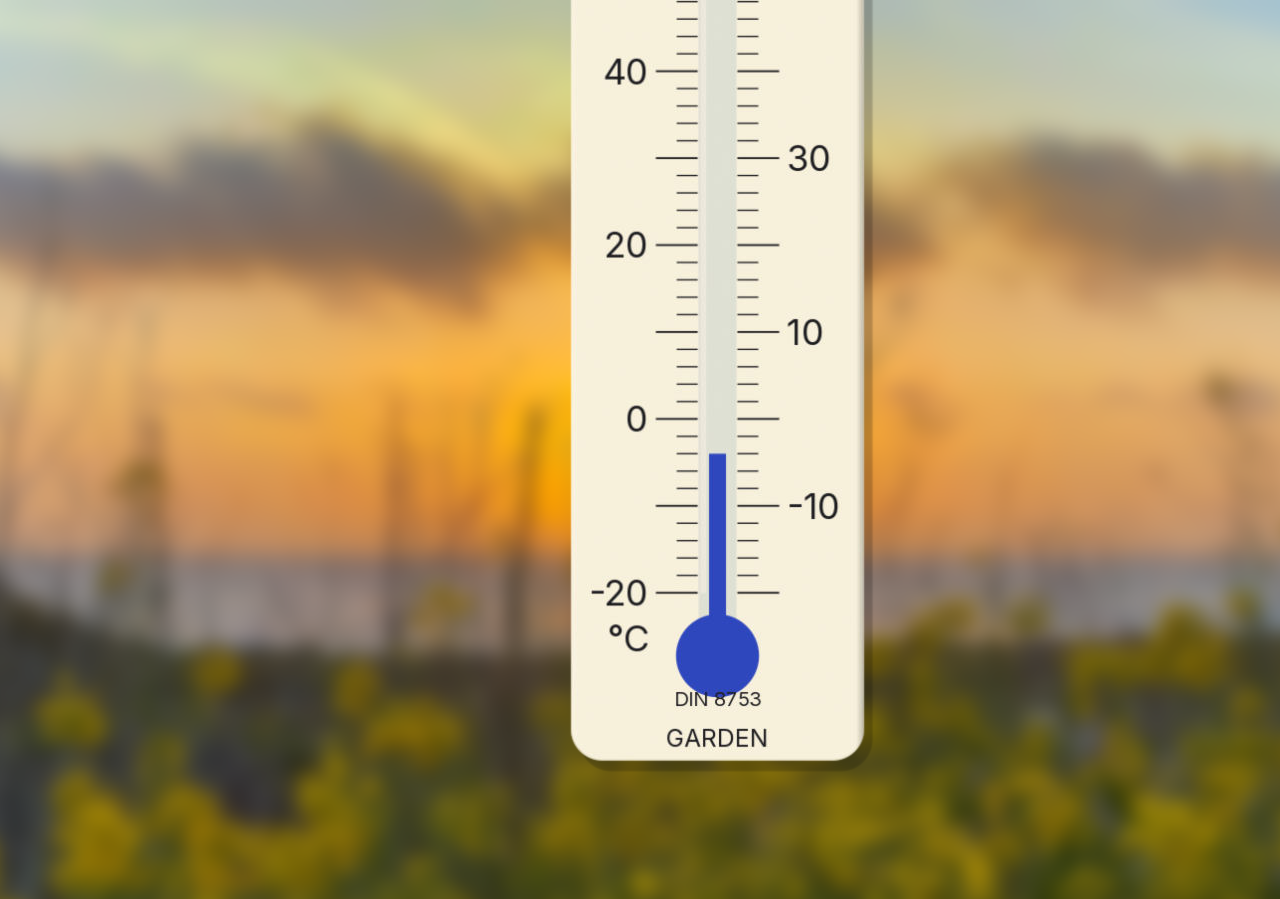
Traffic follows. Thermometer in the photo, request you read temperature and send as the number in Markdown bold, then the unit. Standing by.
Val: **-4** °C
